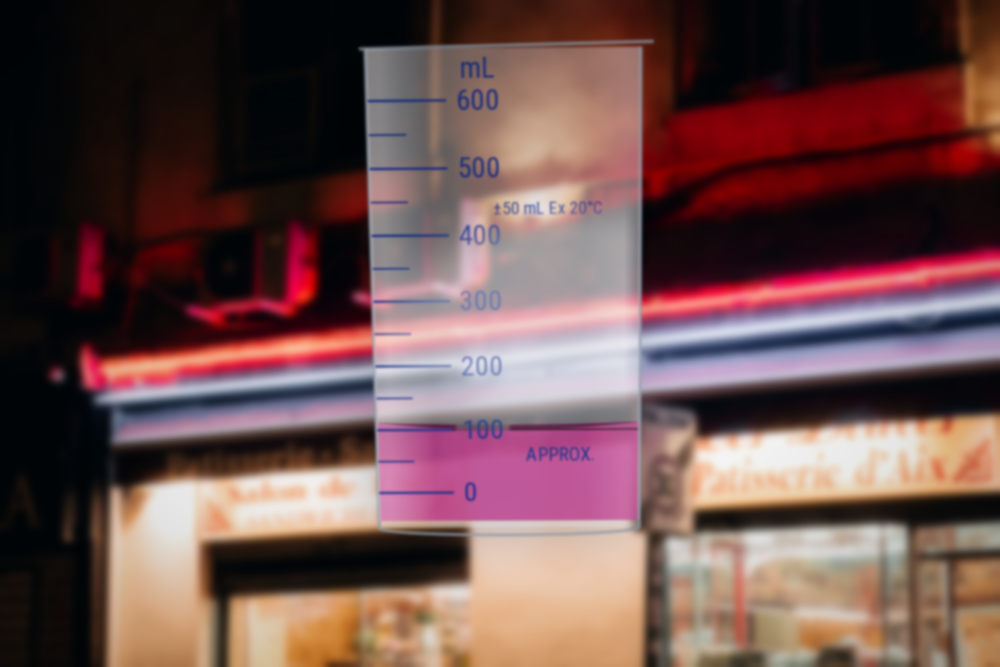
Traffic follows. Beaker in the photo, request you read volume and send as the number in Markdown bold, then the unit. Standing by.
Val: **100** mL
